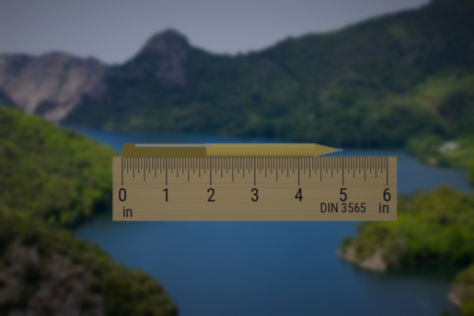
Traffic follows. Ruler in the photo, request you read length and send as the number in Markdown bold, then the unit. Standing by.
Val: **5** in
